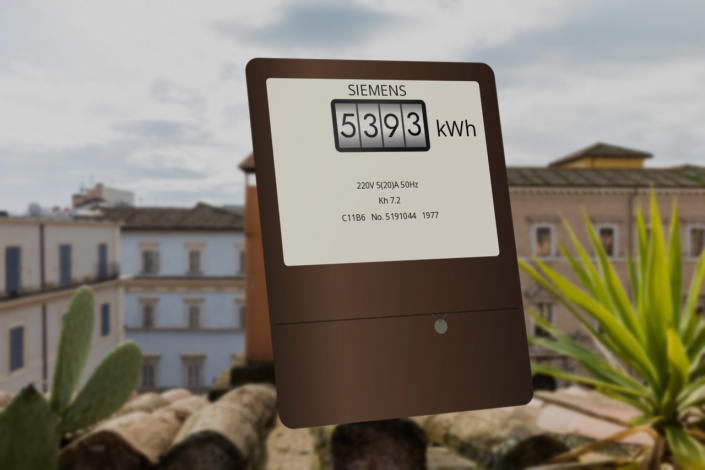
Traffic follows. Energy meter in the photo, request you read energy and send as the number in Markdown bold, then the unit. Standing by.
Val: **5393** kWh
